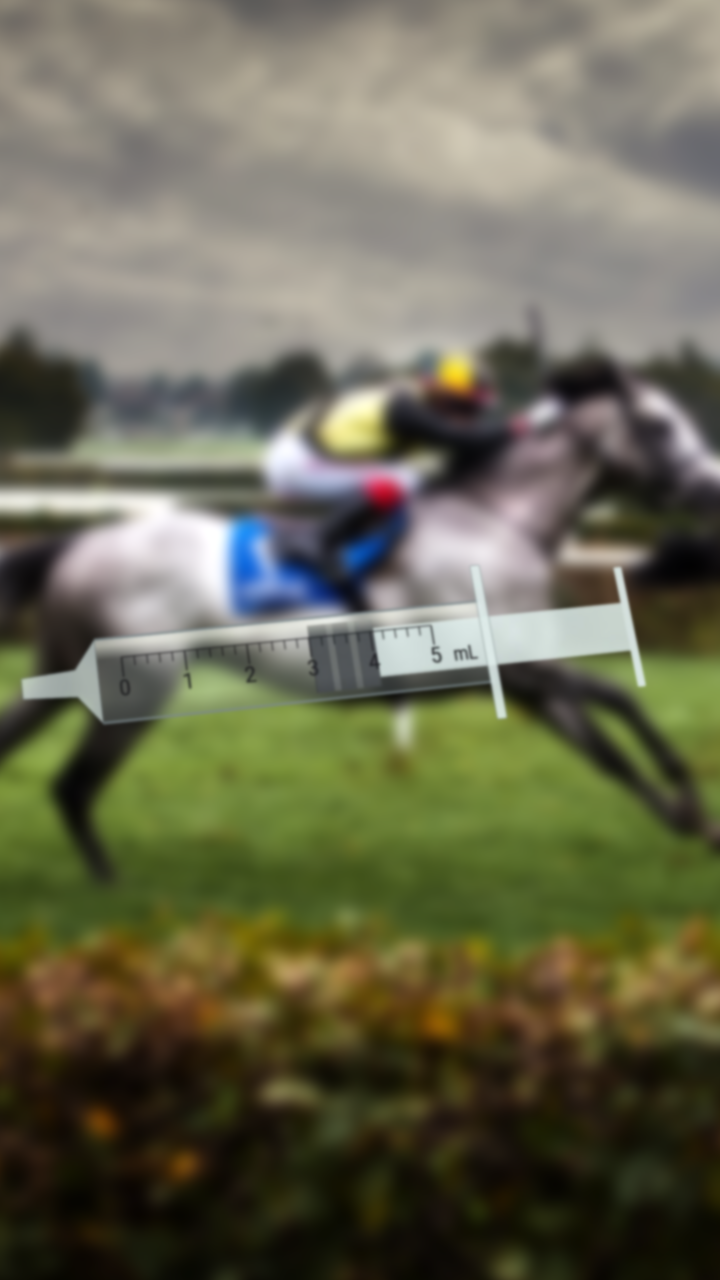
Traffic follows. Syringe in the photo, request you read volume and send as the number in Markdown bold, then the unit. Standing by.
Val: **3** mL
